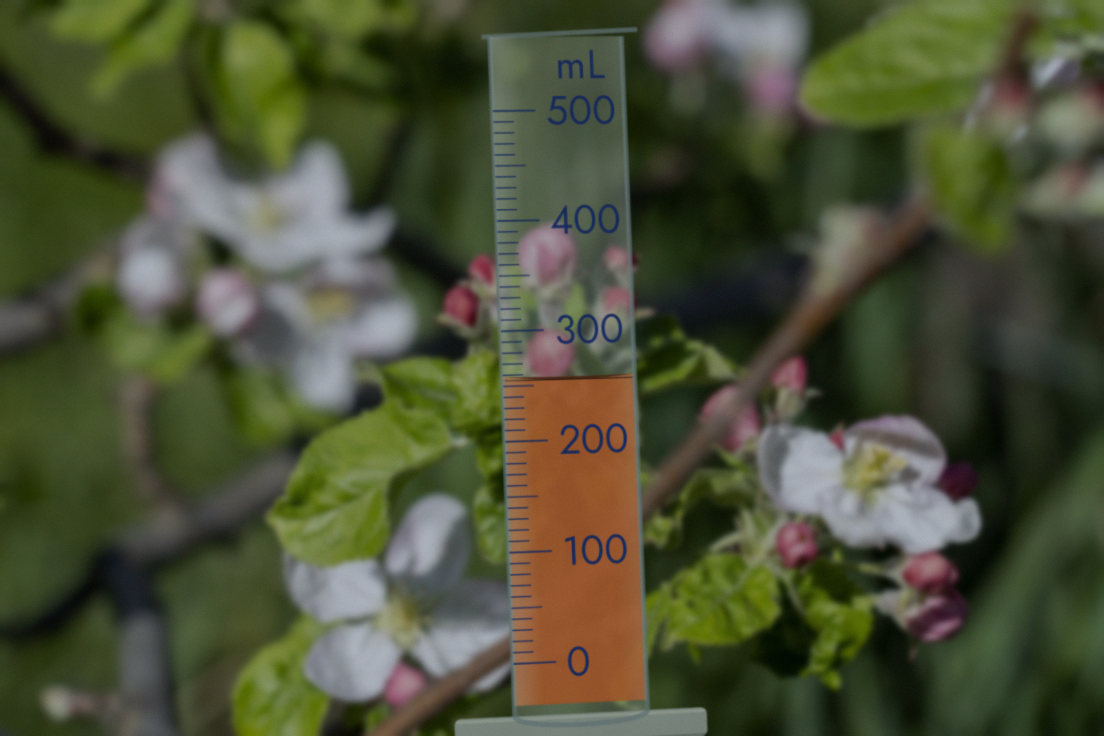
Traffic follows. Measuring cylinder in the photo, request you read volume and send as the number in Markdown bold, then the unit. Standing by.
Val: **255** mL
